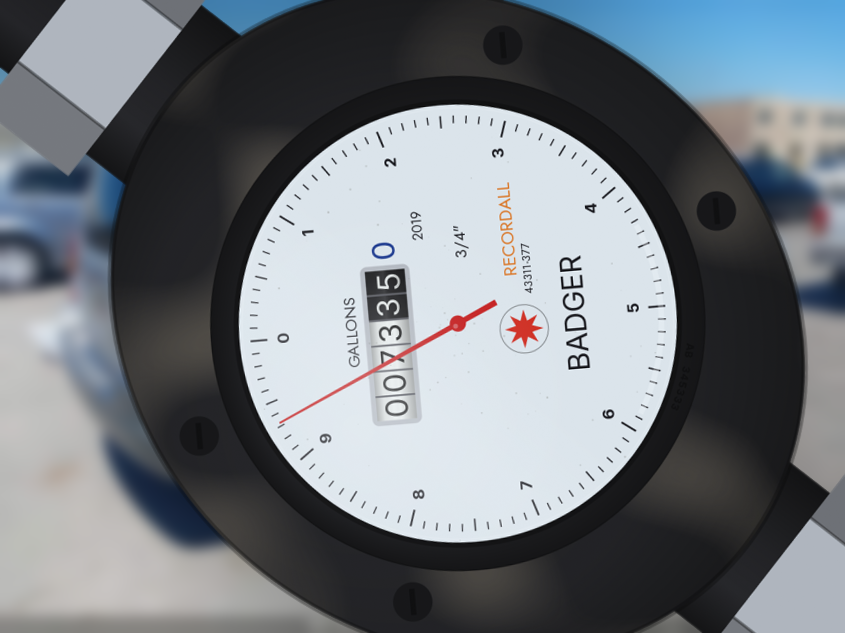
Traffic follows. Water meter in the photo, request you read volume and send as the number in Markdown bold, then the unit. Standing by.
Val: **73349.3** gal
